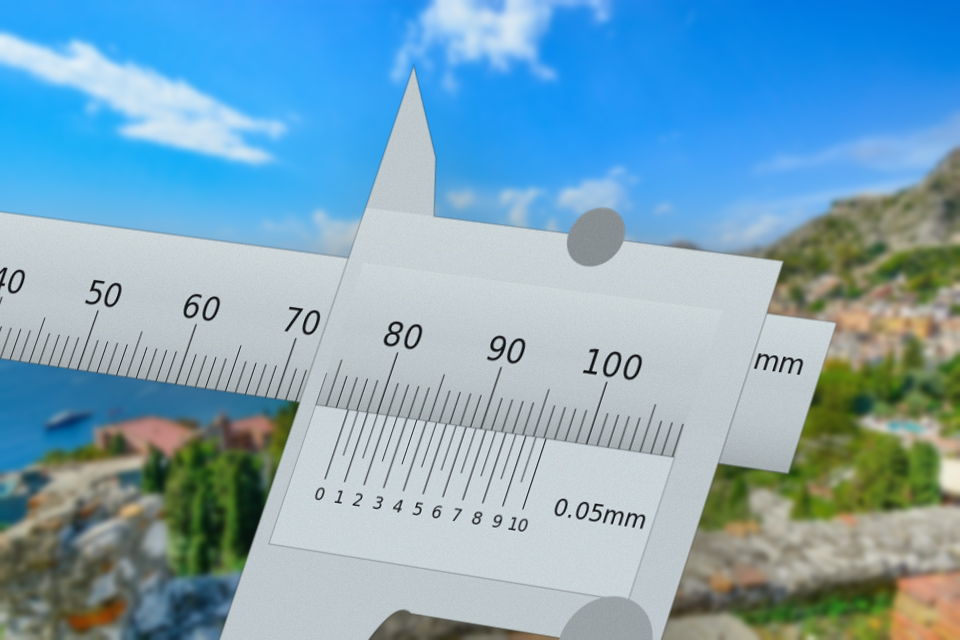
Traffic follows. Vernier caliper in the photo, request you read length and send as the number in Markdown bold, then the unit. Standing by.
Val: **77.2** mm
